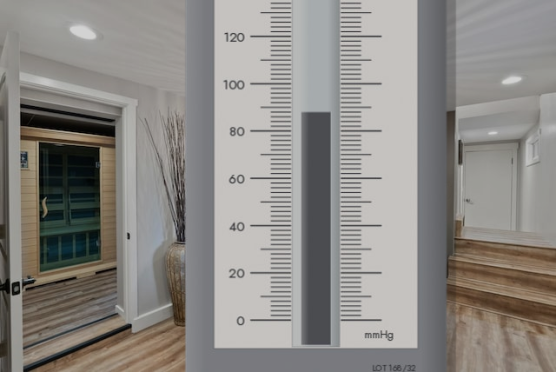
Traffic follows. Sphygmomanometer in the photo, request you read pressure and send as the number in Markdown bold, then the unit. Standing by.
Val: **88** mmHg
